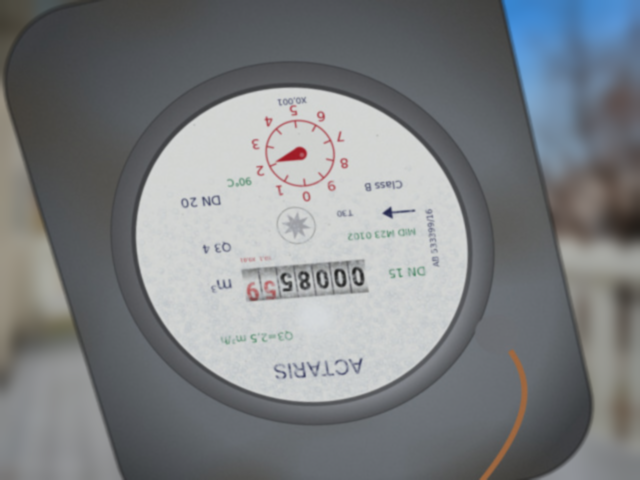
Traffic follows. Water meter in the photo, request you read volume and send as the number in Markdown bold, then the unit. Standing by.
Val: **85.592** m³
